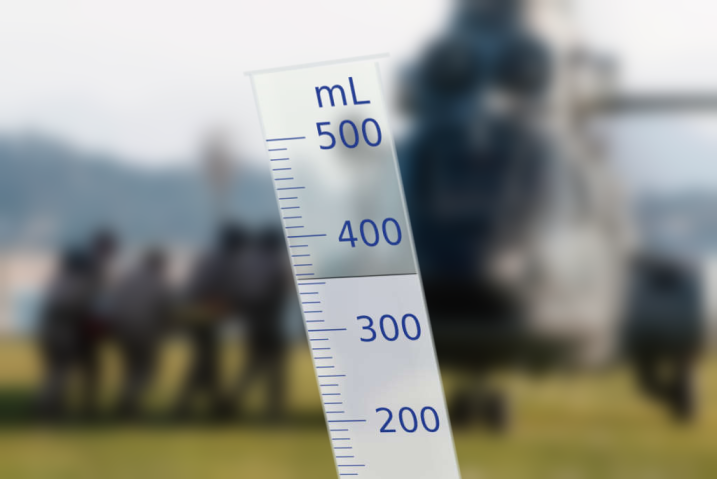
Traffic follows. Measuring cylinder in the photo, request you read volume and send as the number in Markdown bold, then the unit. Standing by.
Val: **355** mL
